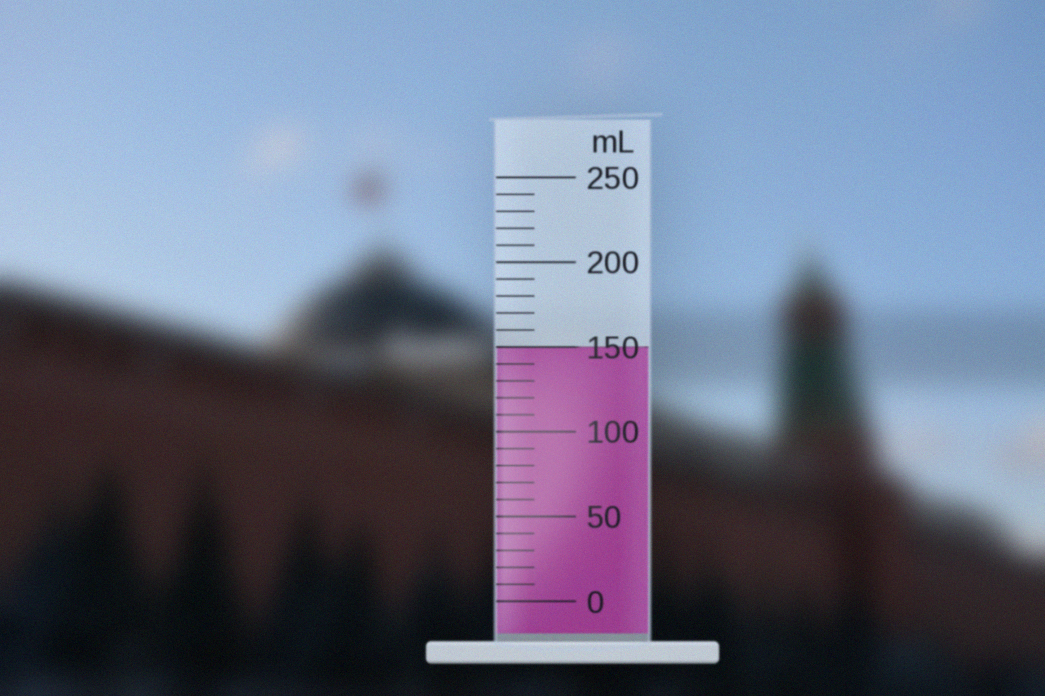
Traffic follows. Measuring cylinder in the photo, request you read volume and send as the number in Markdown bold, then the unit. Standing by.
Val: **150** mL
